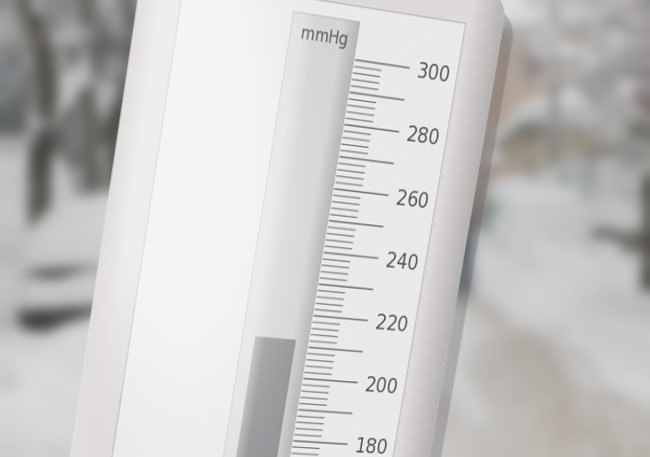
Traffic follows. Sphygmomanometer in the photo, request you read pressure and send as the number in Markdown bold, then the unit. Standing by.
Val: **212** mmHg
